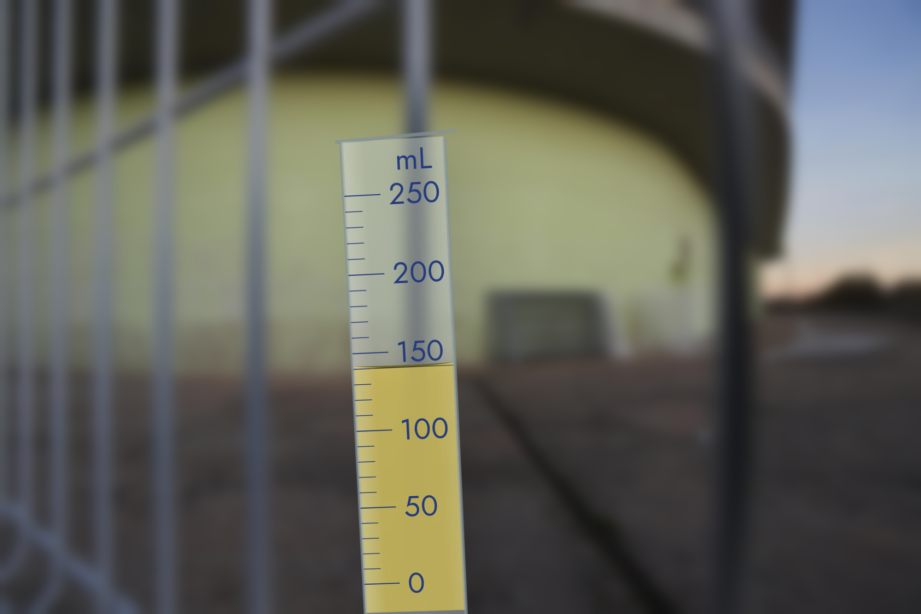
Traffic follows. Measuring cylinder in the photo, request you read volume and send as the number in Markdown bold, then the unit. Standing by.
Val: **140** mL
